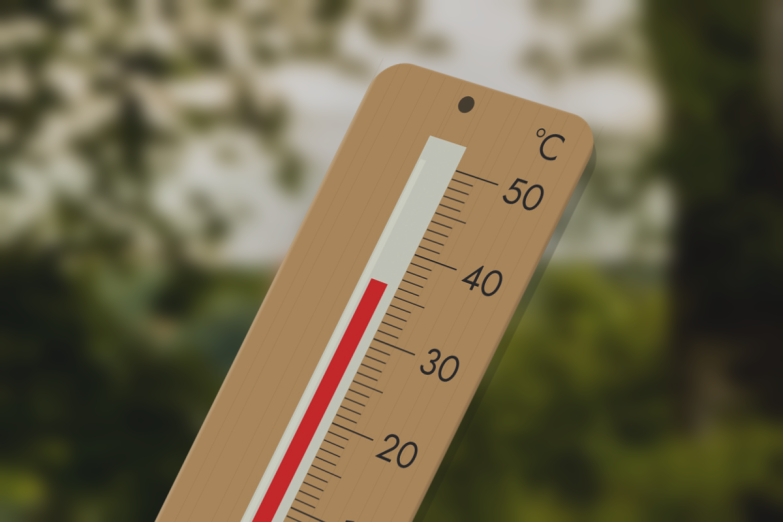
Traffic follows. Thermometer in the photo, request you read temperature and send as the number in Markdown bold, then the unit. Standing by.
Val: **36** °C
